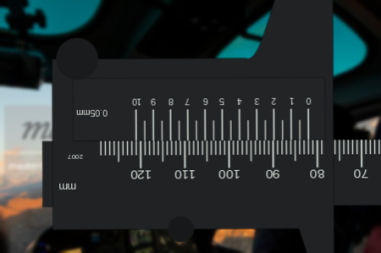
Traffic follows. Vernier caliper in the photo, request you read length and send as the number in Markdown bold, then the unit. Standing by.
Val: **82.0** mm
